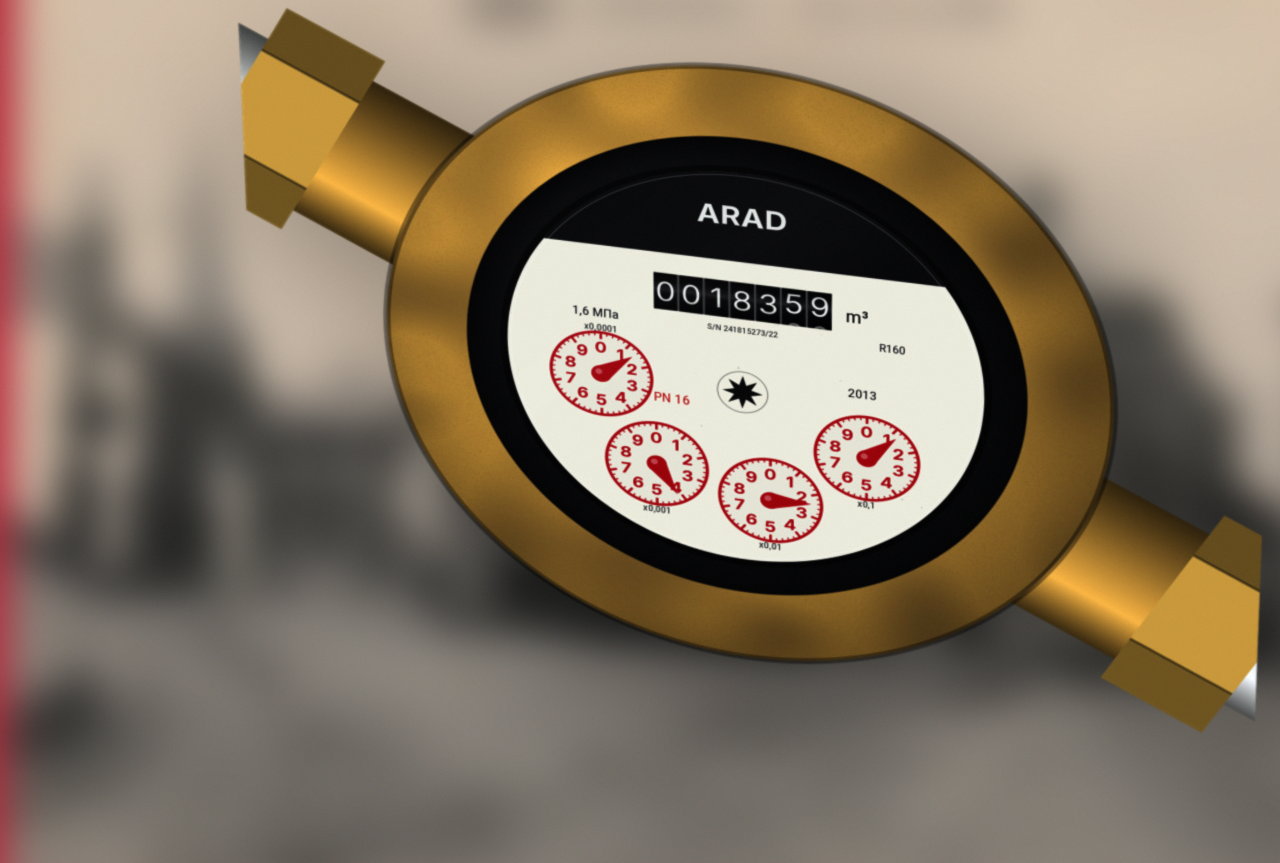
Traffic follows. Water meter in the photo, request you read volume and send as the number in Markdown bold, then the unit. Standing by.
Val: **18359.1241** m³
